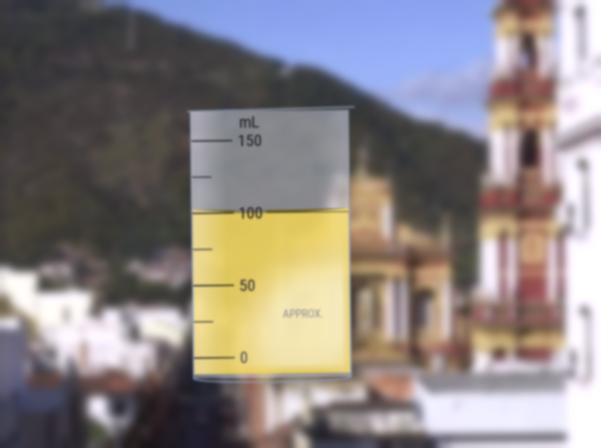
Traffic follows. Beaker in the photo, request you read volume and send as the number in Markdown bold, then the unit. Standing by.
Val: **100** mL
